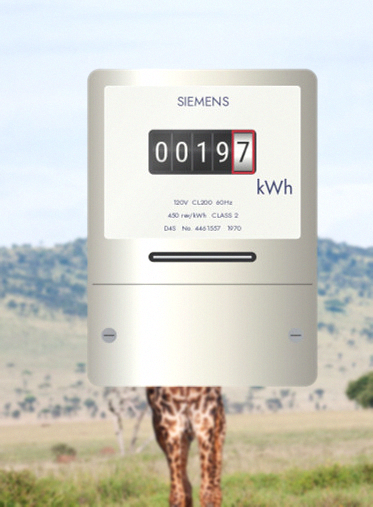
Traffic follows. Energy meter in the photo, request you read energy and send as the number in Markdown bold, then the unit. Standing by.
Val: **19.7** kWh
